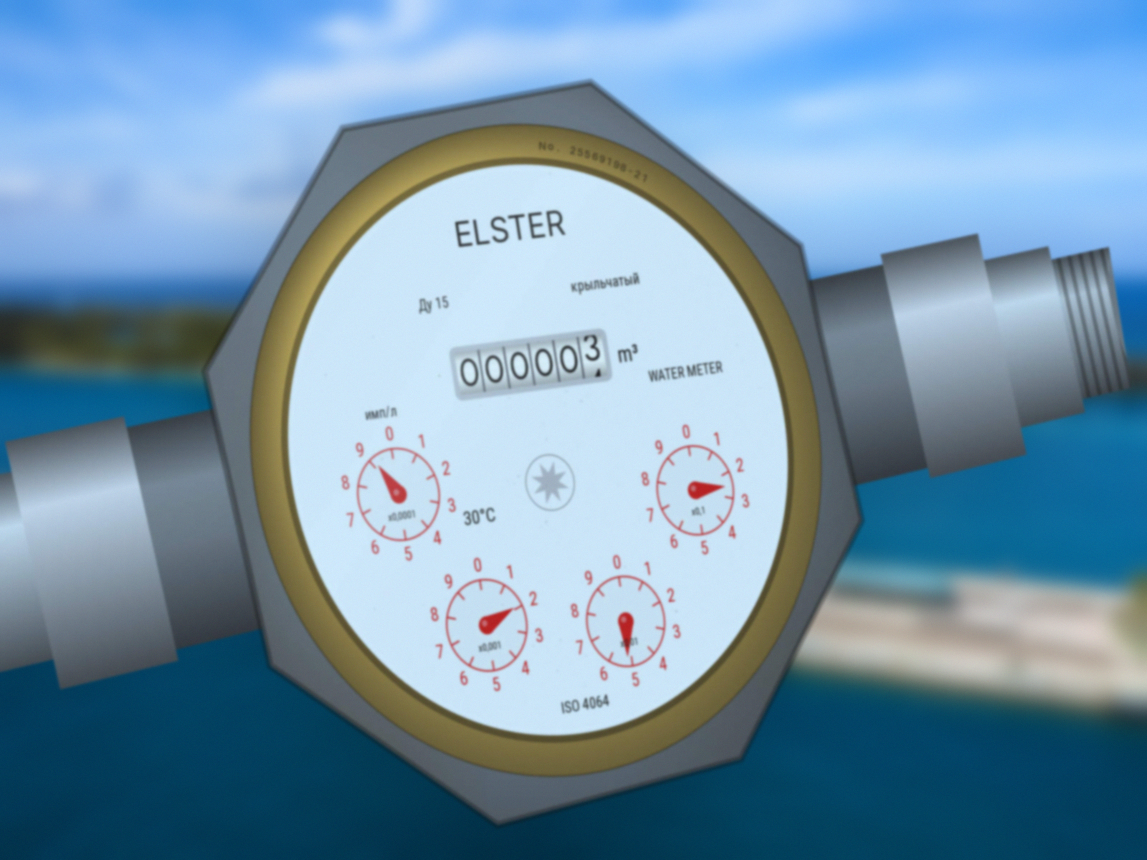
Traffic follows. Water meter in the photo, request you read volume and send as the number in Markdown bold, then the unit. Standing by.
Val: **3.2519** m³
